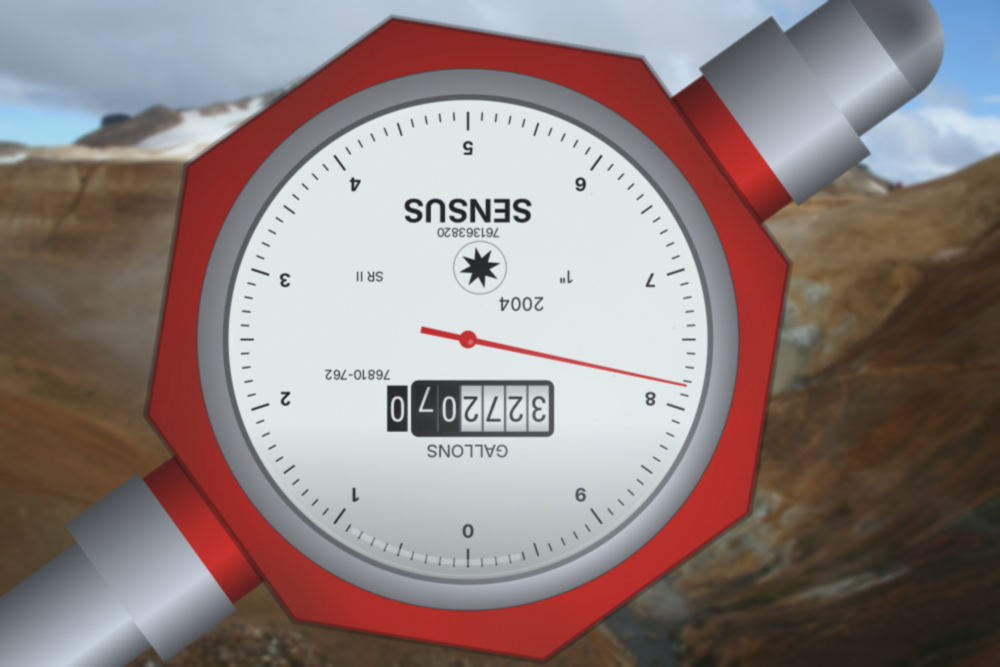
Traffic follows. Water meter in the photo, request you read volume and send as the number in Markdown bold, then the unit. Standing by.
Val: **3272067.8** gal
